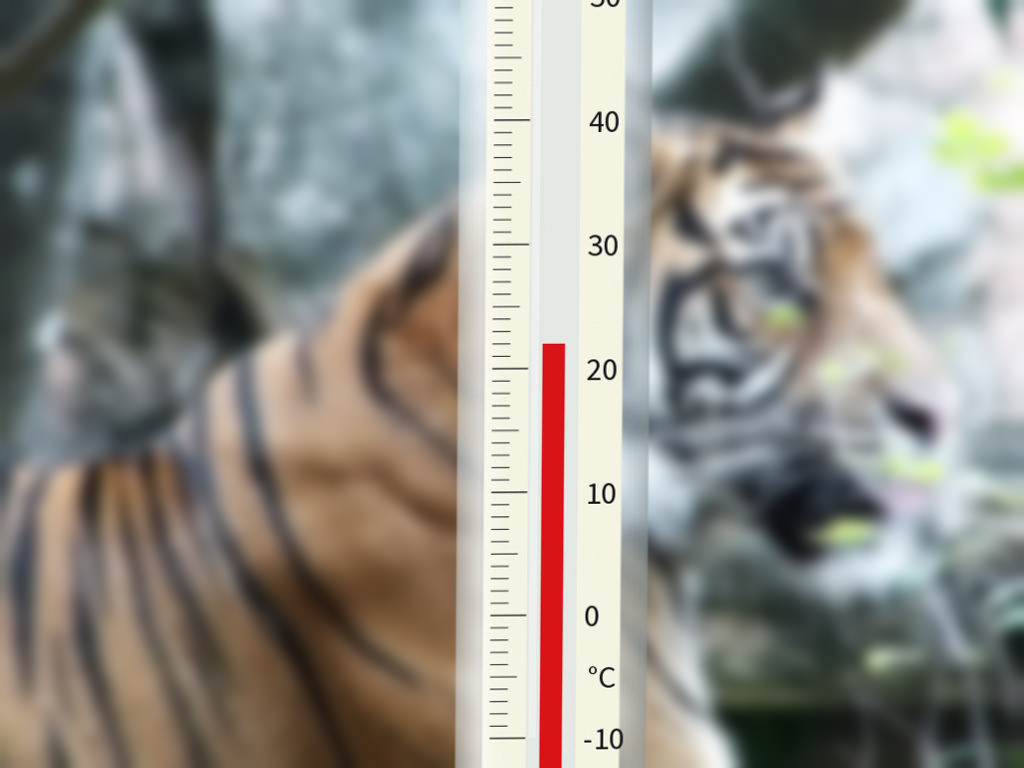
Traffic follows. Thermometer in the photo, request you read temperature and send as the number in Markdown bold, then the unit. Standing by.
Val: **22** °C
